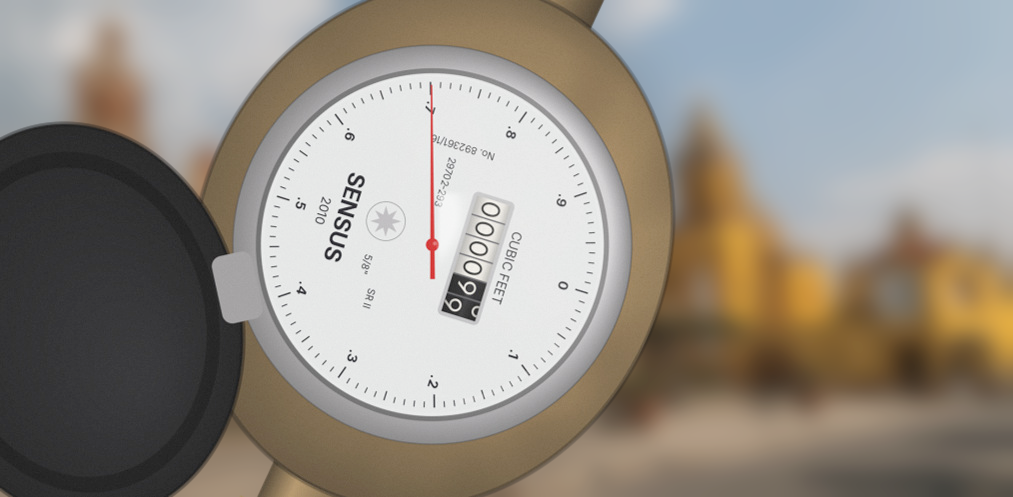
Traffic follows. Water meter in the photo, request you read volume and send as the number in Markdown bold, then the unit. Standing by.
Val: **98.70** ft³
